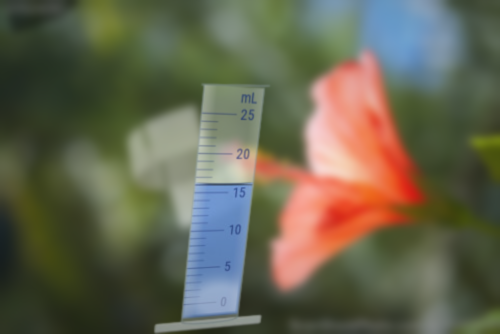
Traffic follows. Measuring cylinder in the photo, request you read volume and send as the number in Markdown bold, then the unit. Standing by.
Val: **16** mL
